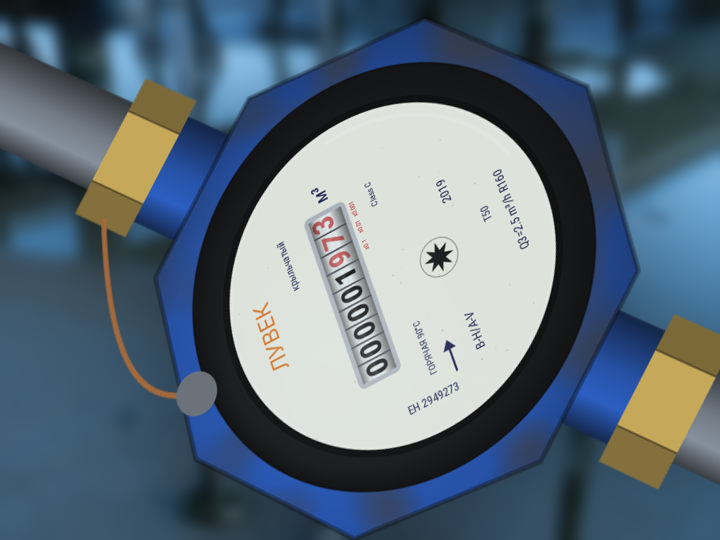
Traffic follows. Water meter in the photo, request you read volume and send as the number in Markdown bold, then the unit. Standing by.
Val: **1.973** m³
